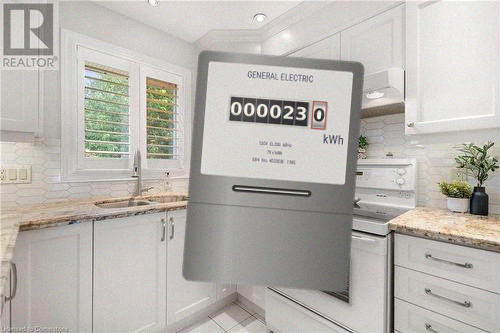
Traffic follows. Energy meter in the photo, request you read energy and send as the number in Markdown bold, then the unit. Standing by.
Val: **23.0** kWh
